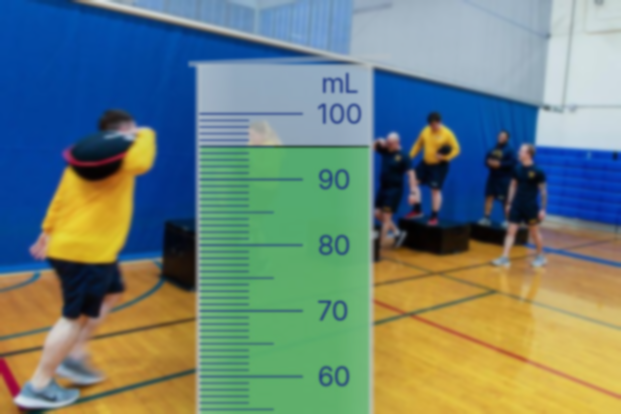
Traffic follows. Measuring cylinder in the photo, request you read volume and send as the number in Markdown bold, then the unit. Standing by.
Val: **95** mL
